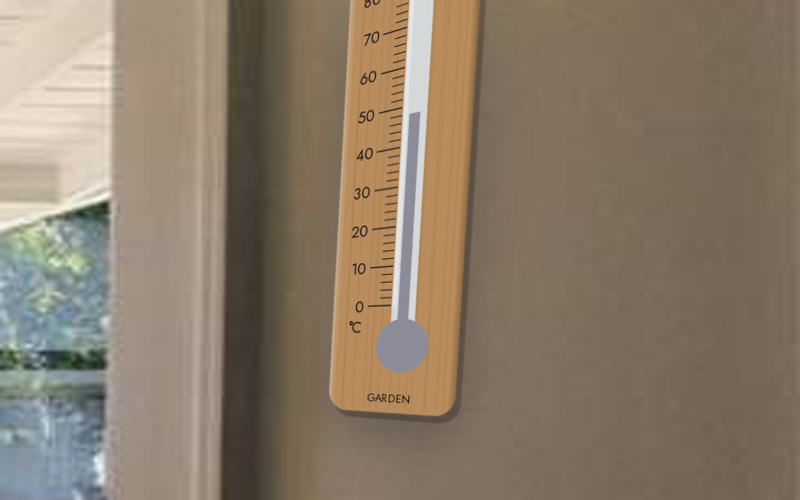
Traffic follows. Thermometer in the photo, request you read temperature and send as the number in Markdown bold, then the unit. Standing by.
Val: **48** °C
